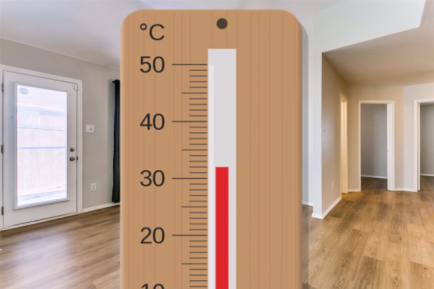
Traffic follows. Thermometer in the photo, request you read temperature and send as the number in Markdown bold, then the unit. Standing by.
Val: **32** °C
